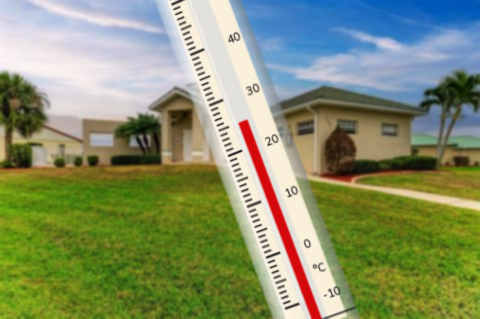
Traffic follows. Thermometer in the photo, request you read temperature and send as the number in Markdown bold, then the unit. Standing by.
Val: **25** °C
